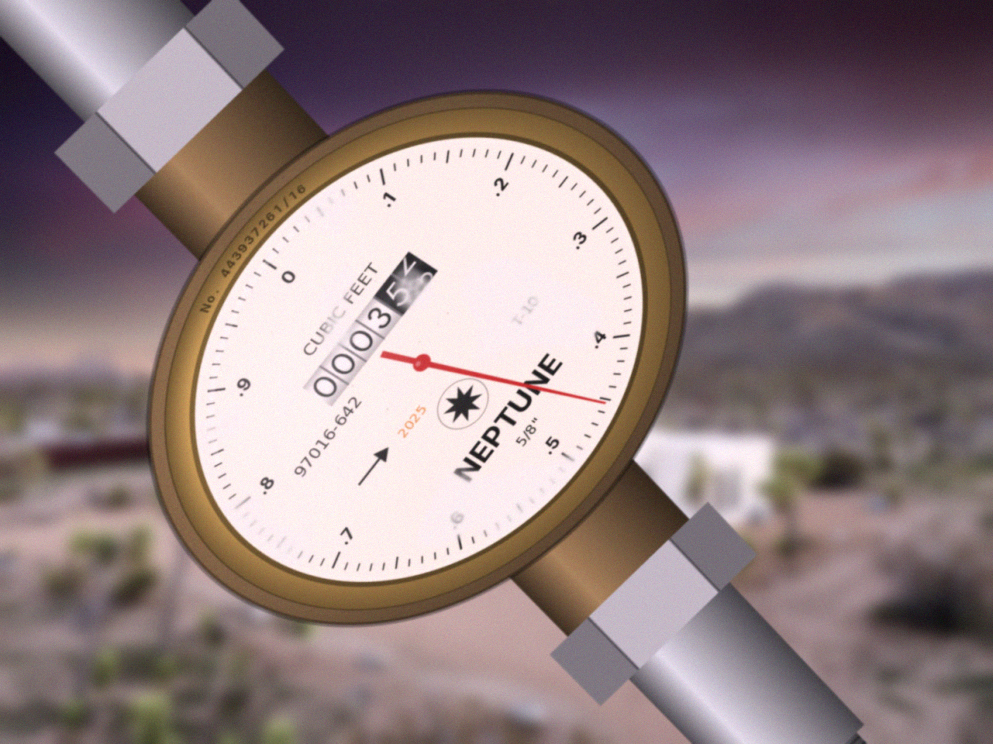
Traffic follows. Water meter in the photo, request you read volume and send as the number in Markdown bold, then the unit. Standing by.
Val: **352.45** ft³
